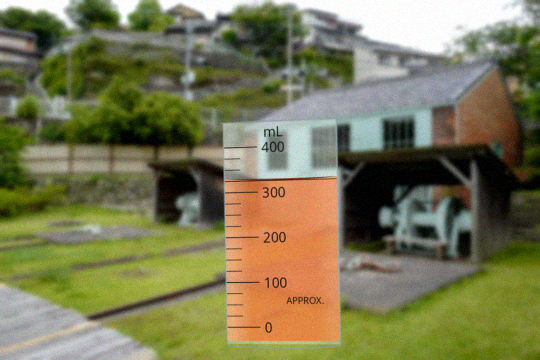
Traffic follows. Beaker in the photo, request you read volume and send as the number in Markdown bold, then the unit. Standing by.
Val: **325** mL
